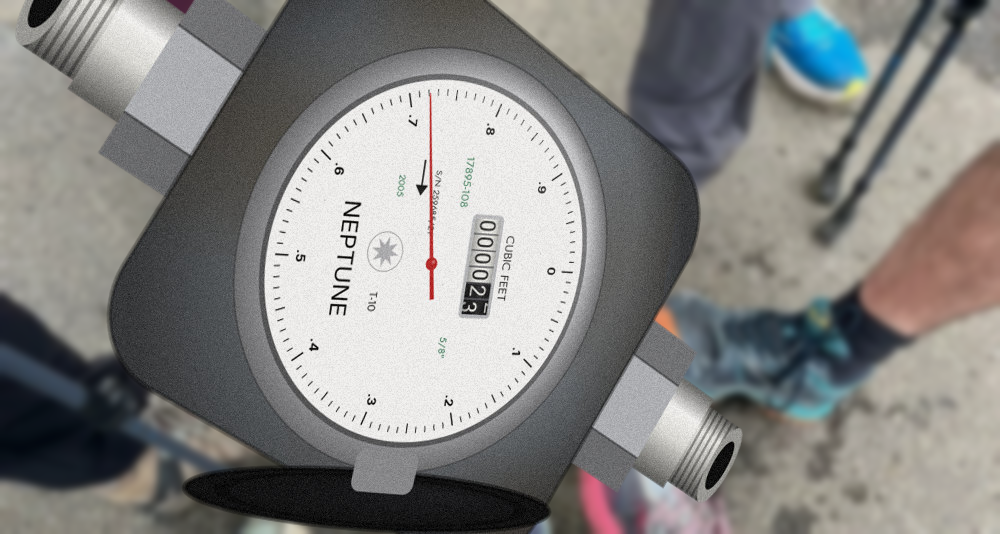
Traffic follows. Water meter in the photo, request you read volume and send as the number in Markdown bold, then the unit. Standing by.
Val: **22.72** ft³
